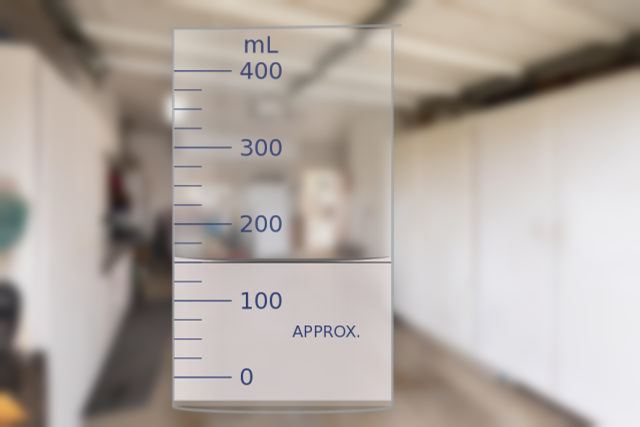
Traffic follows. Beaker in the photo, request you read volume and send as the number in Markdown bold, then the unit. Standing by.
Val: **150** mL
